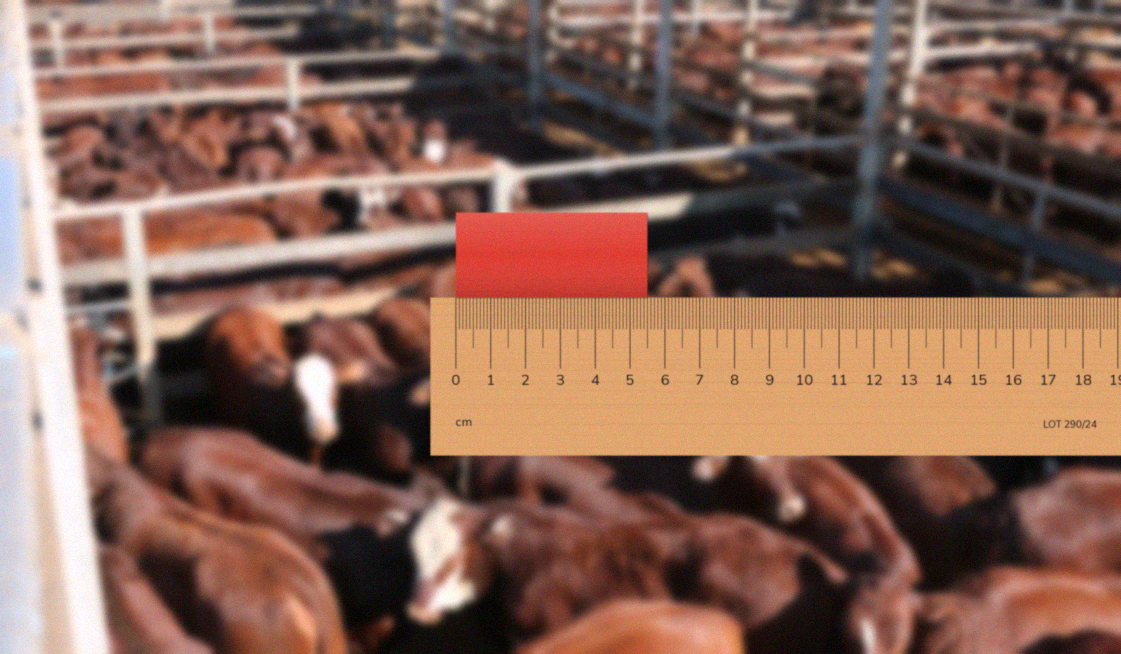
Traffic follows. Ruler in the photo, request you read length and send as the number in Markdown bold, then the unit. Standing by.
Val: **5.5** cm
